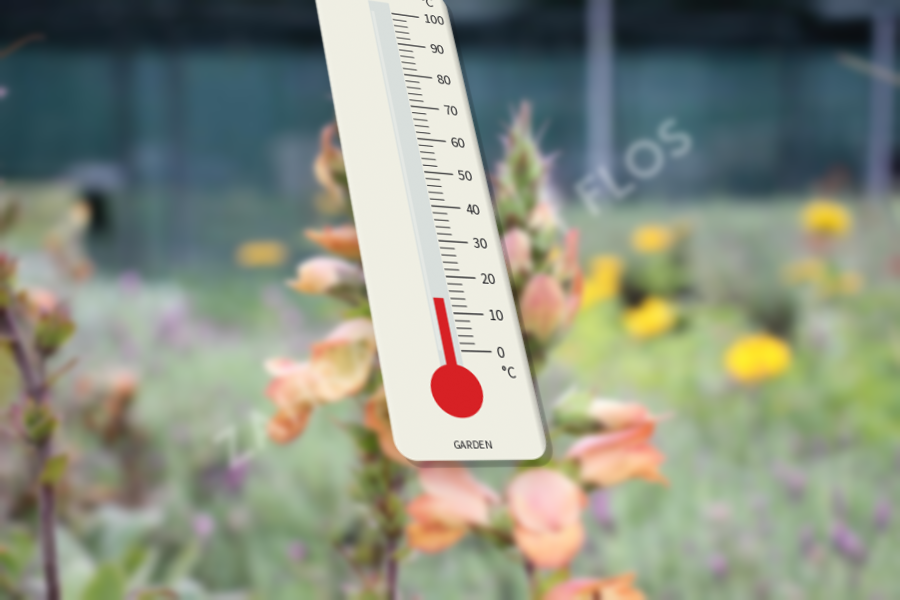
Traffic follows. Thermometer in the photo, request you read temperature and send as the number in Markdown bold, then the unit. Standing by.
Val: **14** °C
